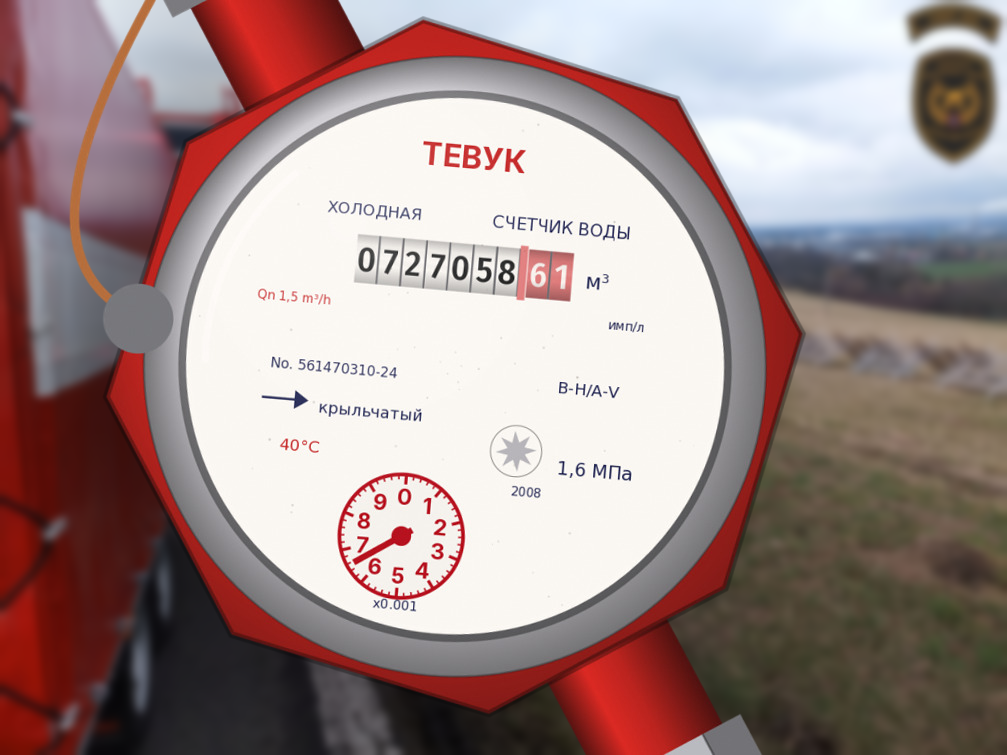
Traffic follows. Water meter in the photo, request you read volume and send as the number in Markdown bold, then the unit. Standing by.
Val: **727058.616** m³
